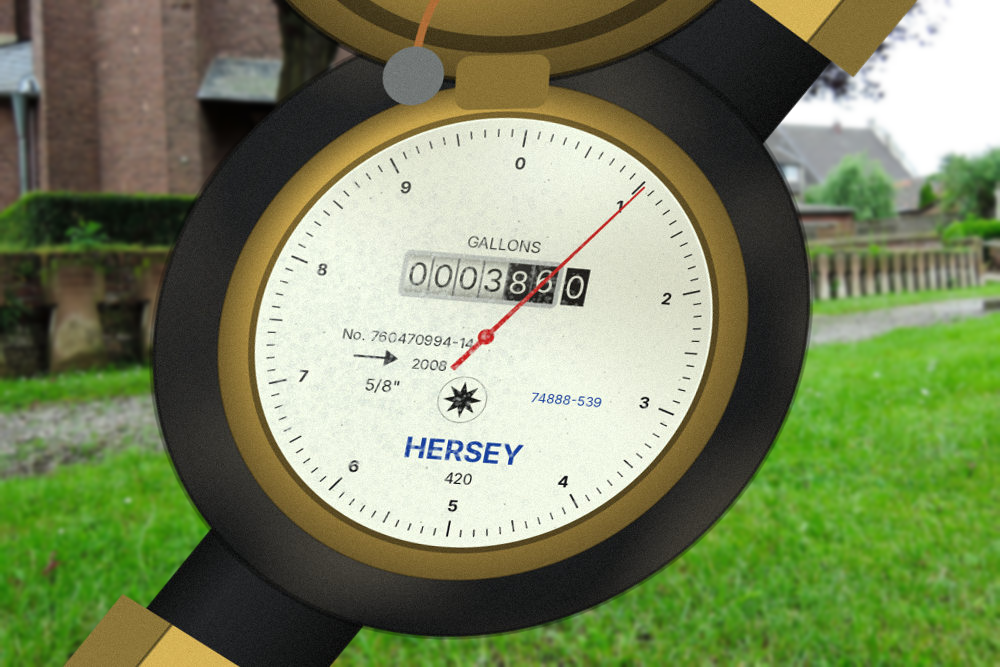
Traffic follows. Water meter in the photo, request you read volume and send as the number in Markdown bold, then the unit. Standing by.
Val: **3861.0** gal
